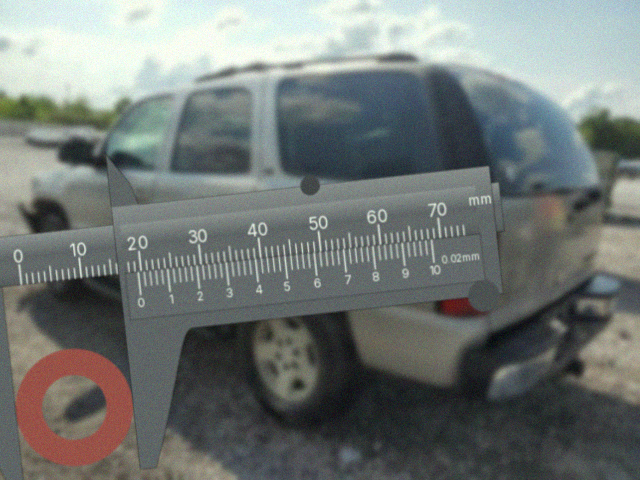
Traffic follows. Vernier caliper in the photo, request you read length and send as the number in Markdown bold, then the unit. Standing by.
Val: **19.5** mm
